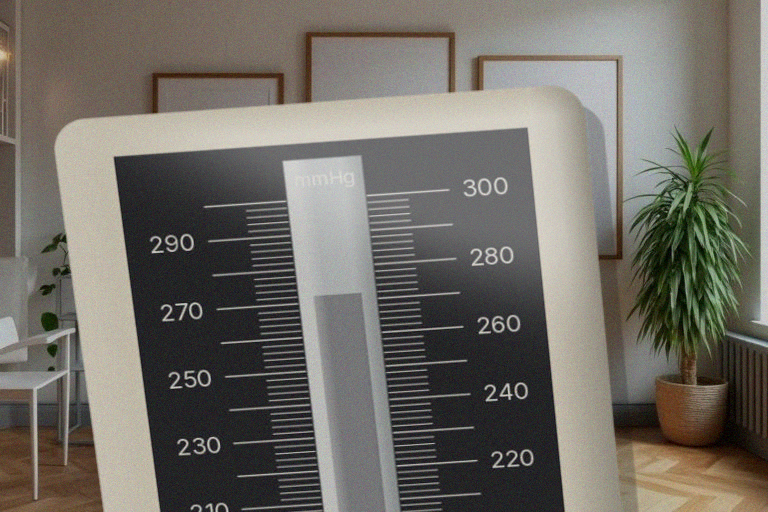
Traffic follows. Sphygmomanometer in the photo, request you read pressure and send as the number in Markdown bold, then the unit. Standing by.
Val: **272** mmHg
